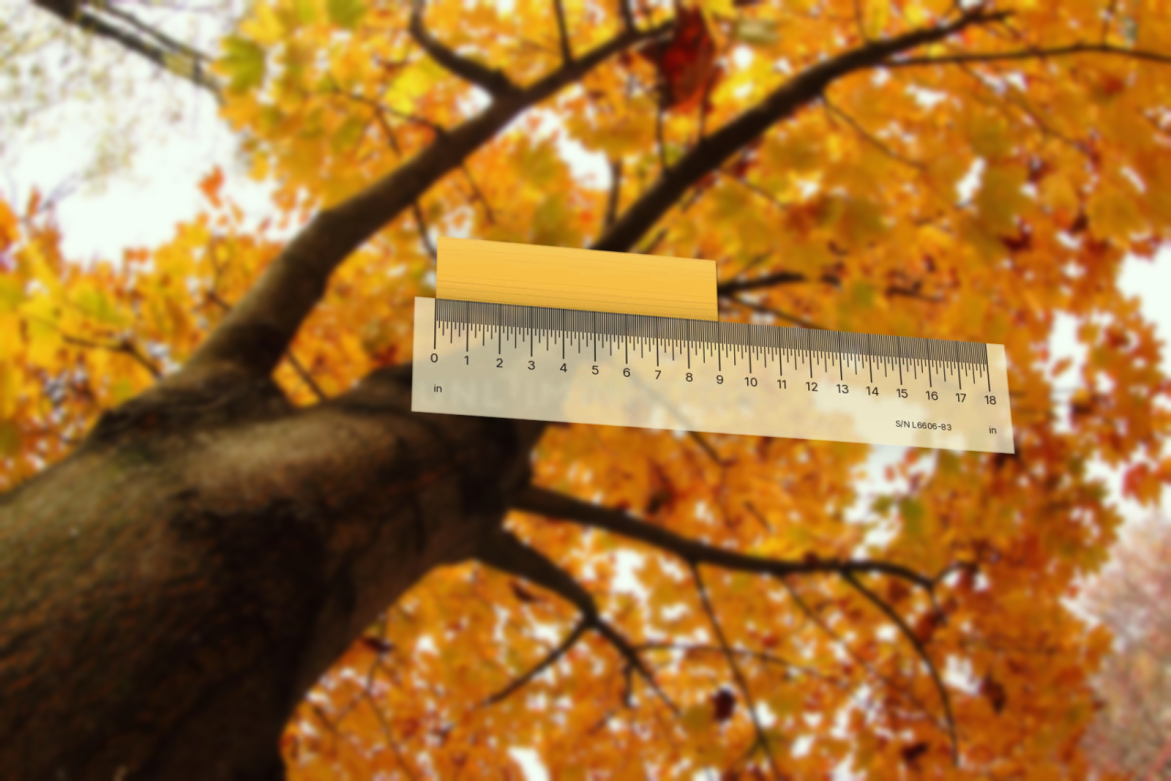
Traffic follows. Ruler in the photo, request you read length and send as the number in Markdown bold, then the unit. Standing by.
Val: **9** in
